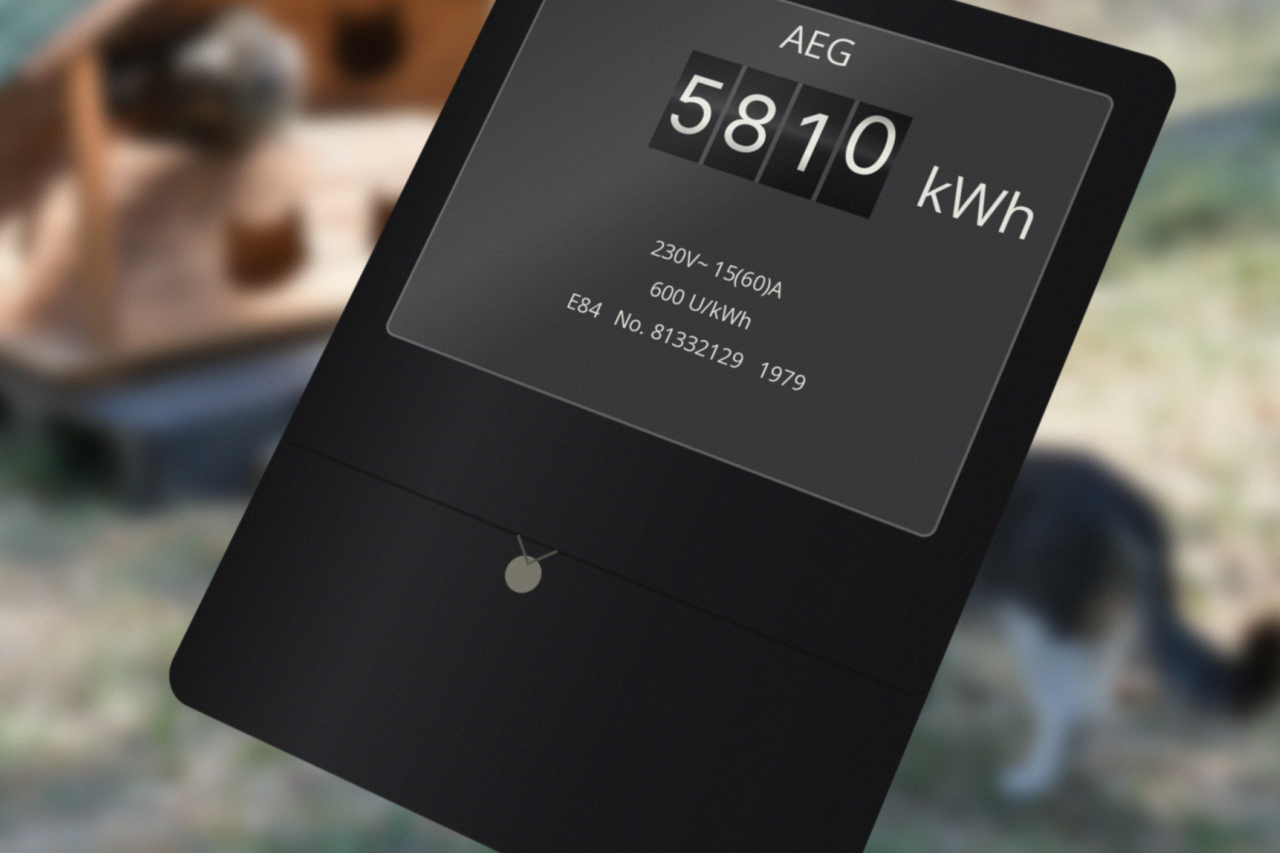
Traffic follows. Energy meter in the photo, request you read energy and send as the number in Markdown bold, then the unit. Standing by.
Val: **5810** kWh
